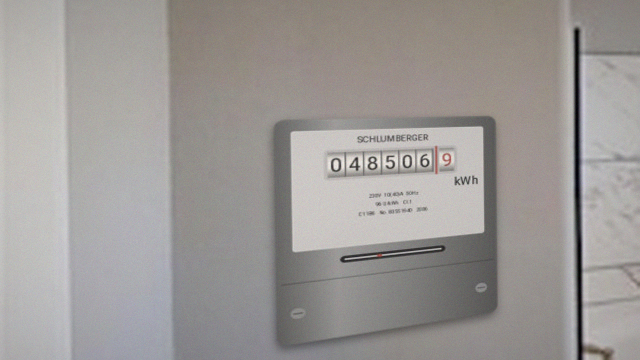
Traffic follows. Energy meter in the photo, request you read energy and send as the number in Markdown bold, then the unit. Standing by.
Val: **48506.9** kWh
